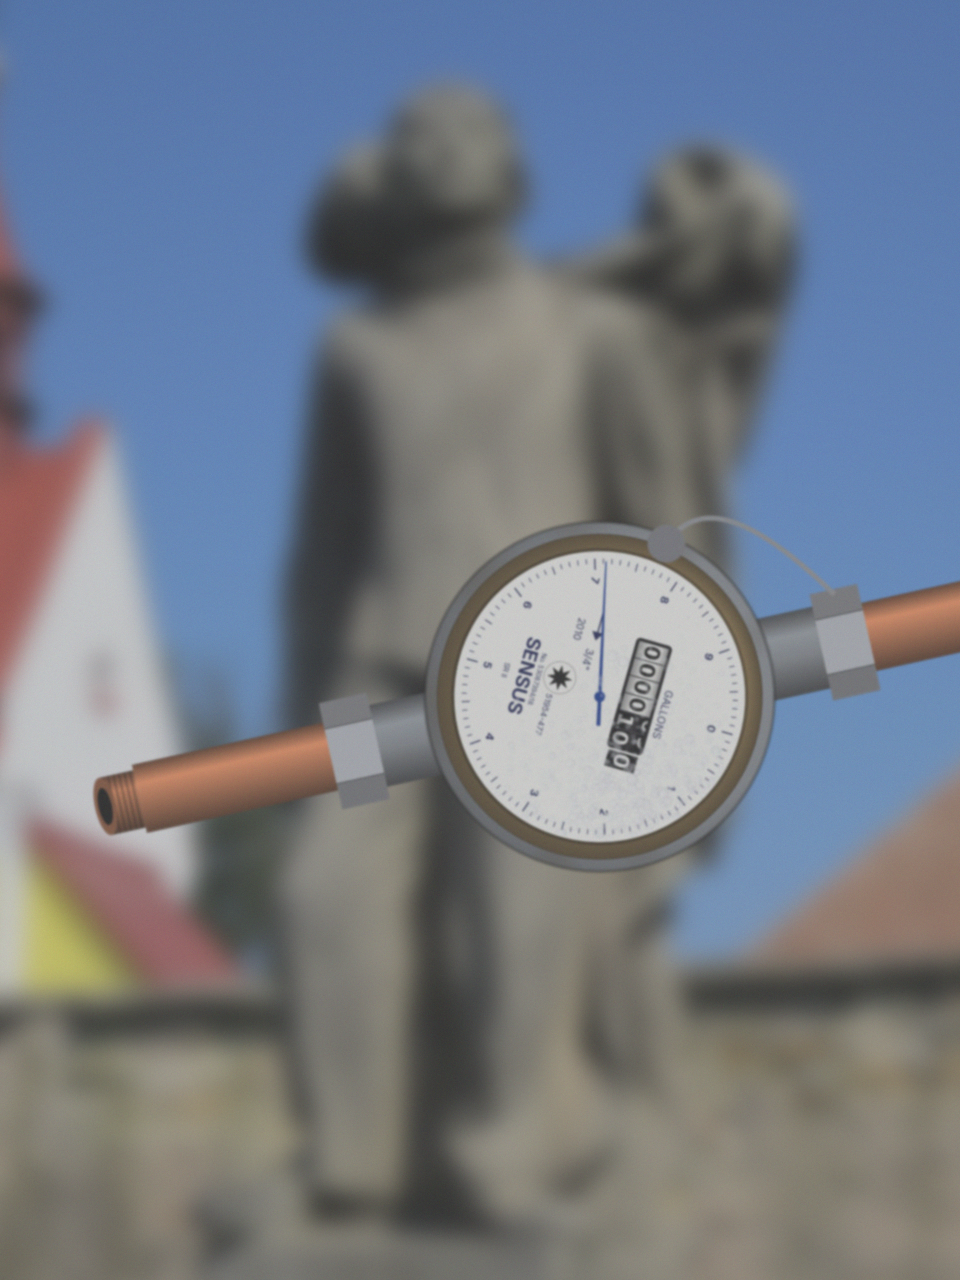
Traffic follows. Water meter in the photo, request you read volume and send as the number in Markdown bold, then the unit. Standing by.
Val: **97.1** gal
